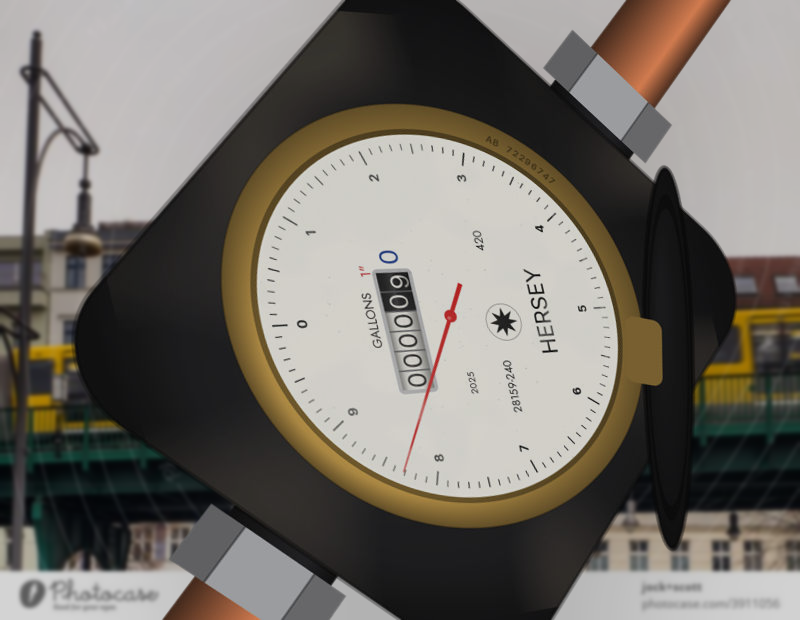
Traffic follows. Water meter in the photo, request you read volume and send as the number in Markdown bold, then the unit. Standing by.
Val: **88.3** gal
